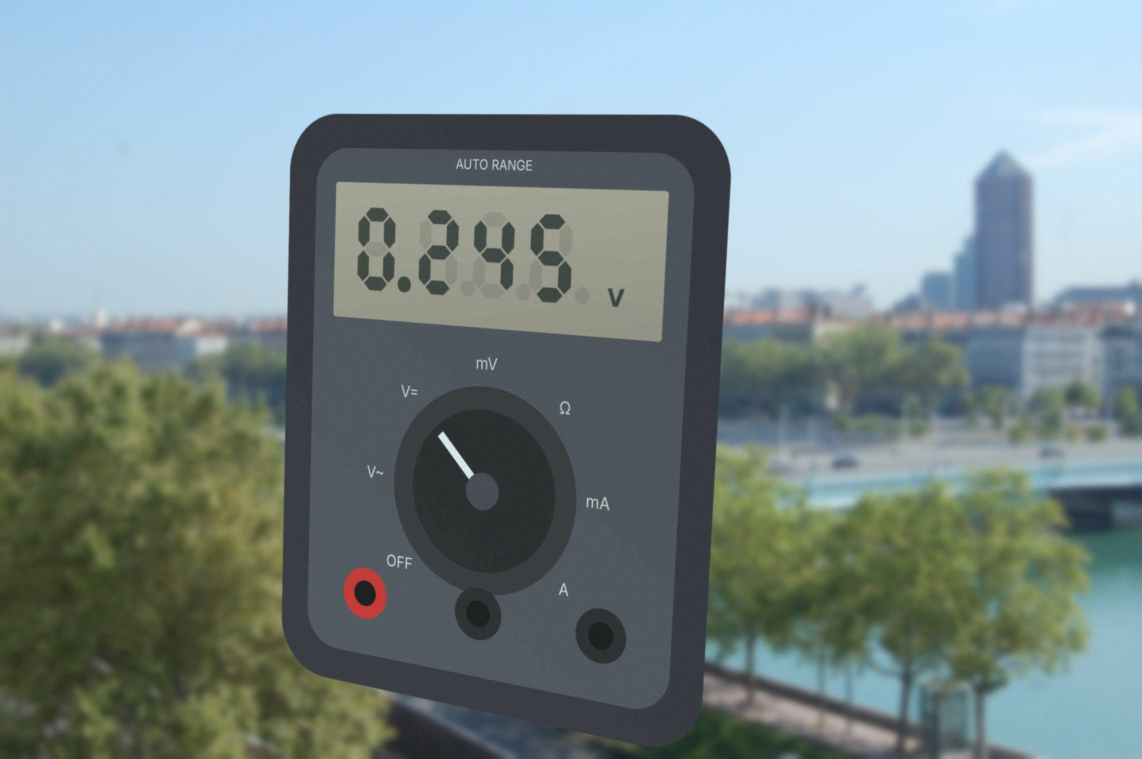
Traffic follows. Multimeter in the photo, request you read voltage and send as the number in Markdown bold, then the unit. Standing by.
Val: **0.245** V
